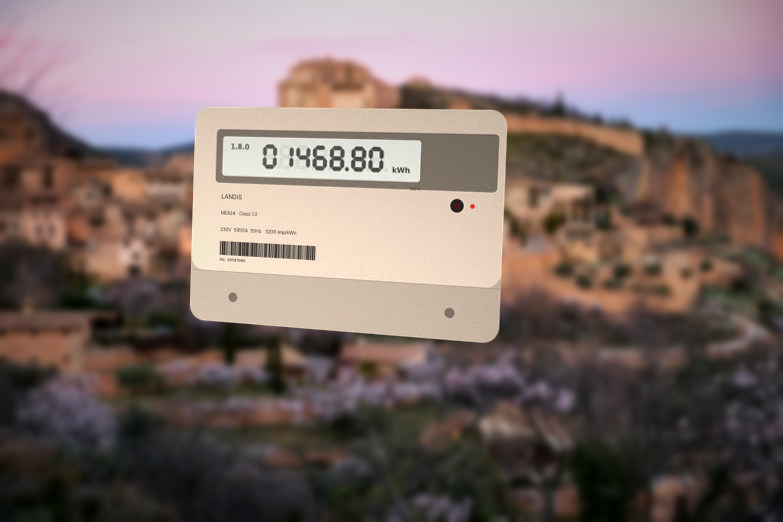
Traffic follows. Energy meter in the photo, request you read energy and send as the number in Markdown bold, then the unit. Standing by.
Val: **1468.80** kWh
